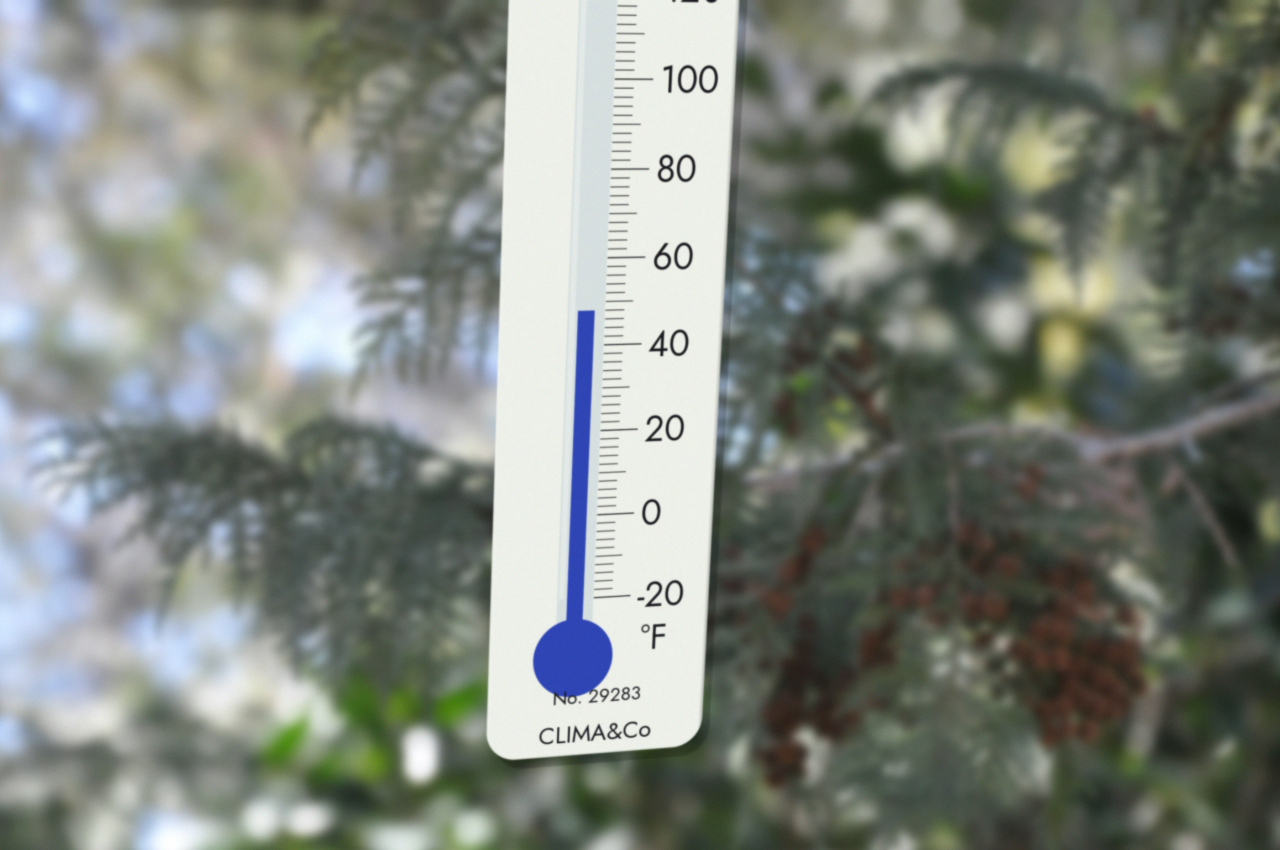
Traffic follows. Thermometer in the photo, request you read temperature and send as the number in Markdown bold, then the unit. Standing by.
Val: **48** °F
